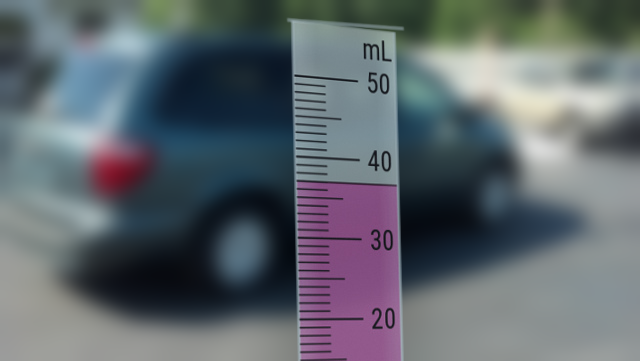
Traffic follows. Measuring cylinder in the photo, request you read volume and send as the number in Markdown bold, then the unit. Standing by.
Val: **37** mL
